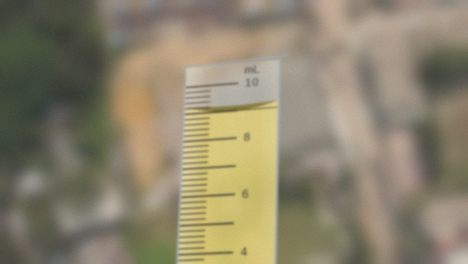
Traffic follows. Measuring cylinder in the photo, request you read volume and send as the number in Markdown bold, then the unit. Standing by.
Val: **9** mL
